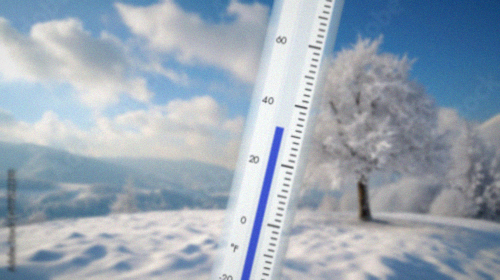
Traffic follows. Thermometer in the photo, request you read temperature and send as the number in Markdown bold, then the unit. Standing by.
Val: **32** °F
